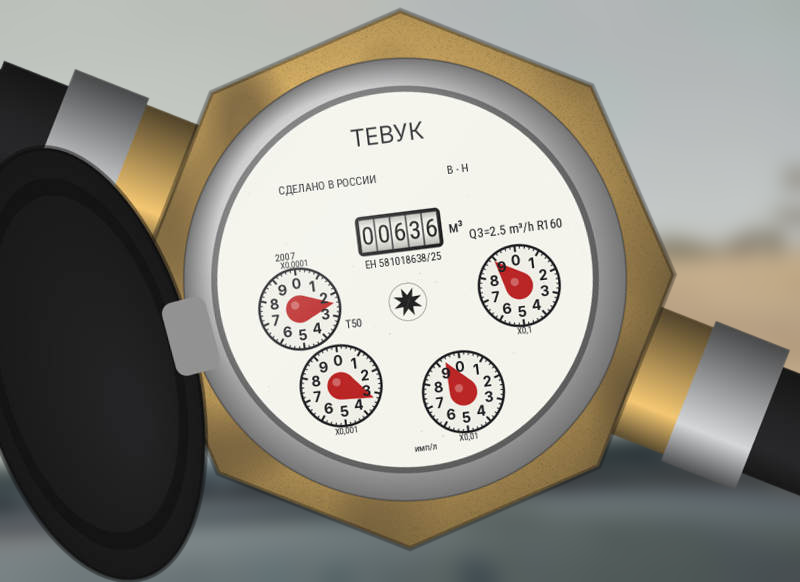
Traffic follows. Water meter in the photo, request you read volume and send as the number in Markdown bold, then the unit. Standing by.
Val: **636.8932** m³
